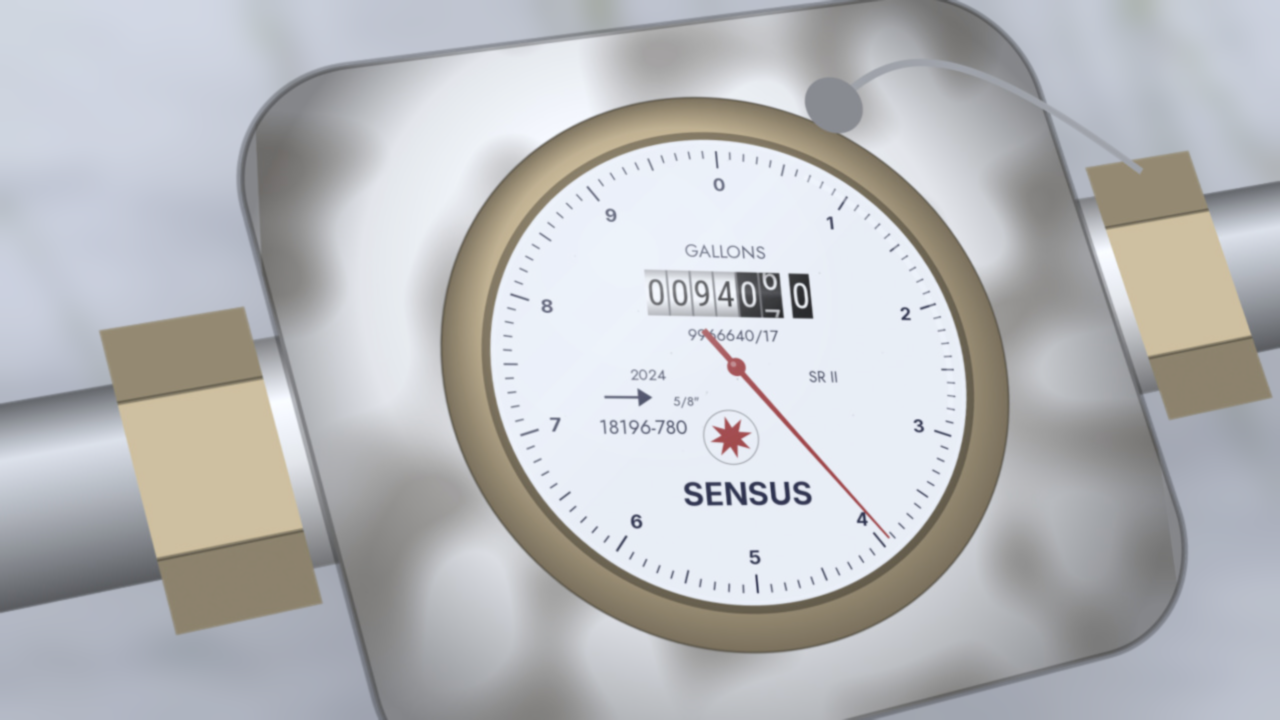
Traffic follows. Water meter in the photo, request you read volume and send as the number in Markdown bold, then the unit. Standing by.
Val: **94063.9** gal
